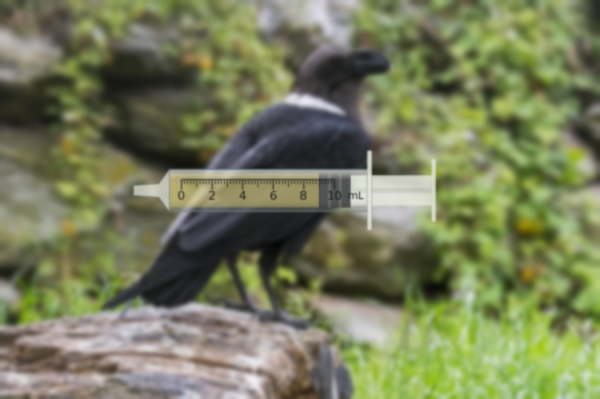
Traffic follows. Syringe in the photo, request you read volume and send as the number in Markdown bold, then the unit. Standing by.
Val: **9** mL
